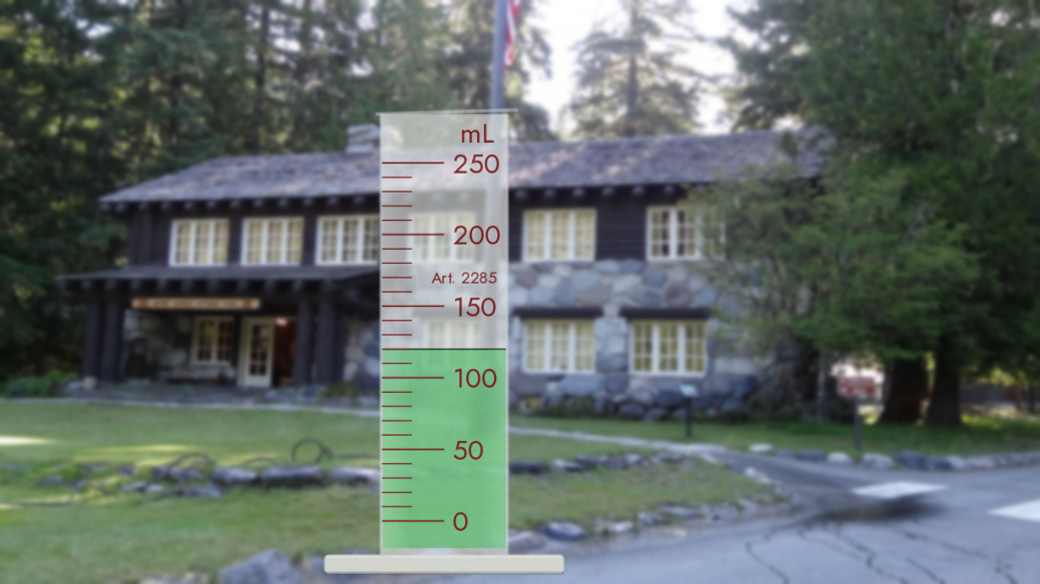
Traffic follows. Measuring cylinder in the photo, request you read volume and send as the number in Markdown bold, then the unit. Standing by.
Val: **120** mL
